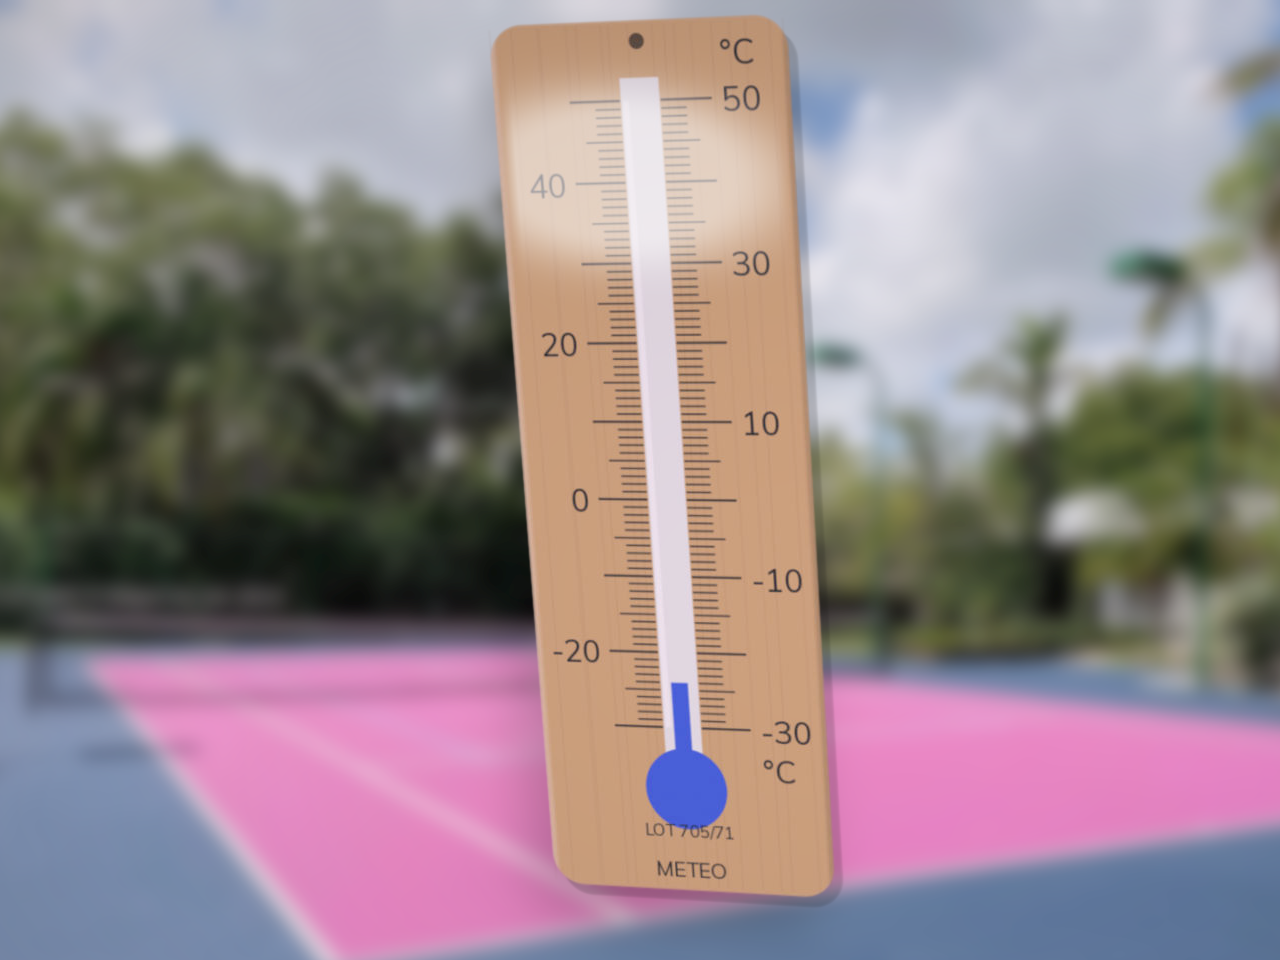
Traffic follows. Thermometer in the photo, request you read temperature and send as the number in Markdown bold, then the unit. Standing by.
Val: **-24** °C
